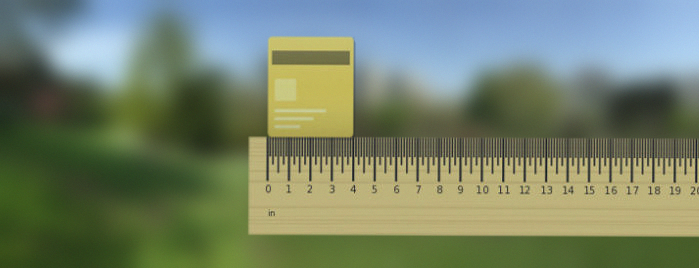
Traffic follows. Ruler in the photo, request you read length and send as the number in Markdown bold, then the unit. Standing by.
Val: **4** in
